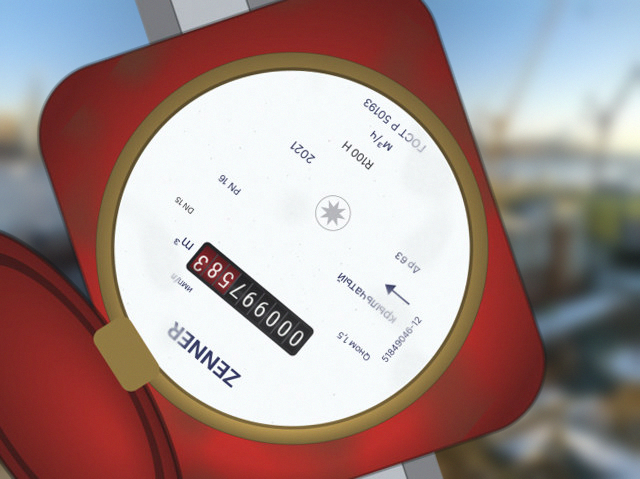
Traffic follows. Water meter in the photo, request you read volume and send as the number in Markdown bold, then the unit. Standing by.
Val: **997.583** m³
